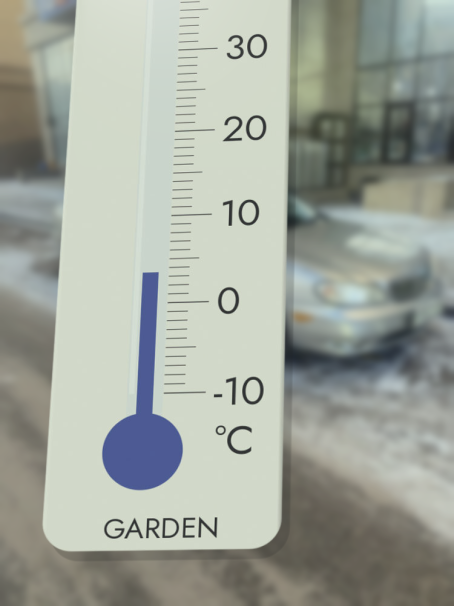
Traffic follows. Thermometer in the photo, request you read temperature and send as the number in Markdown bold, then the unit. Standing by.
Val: **3.5** °C
